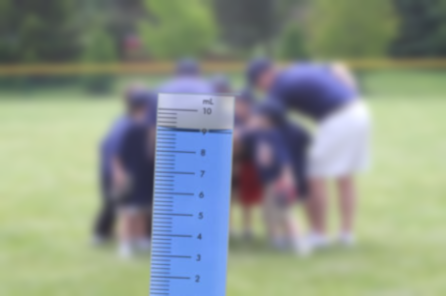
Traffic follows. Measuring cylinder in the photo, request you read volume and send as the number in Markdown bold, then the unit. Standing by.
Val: **9** mL
